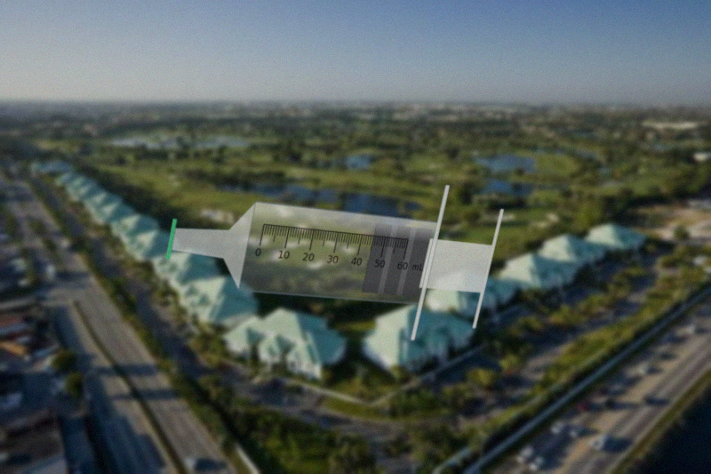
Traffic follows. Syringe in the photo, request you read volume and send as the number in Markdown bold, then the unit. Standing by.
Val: **45** mL
